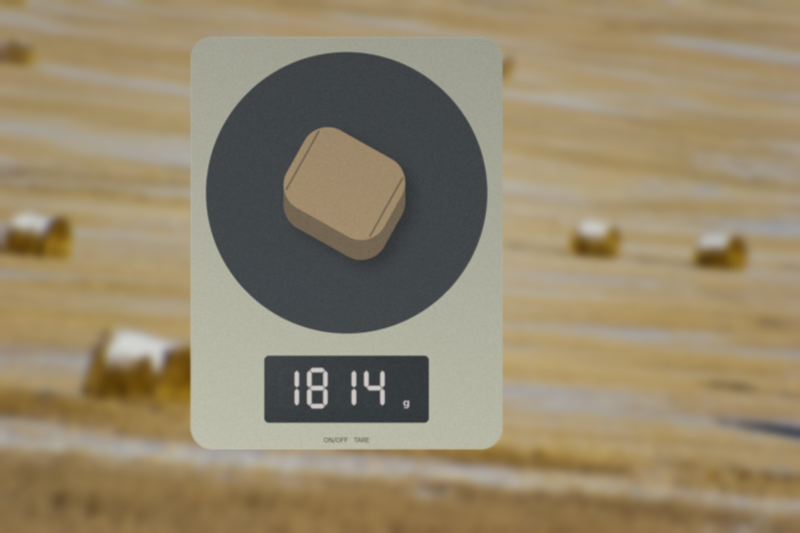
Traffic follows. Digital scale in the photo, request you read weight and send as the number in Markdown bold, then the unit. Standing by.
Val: **1814** g
